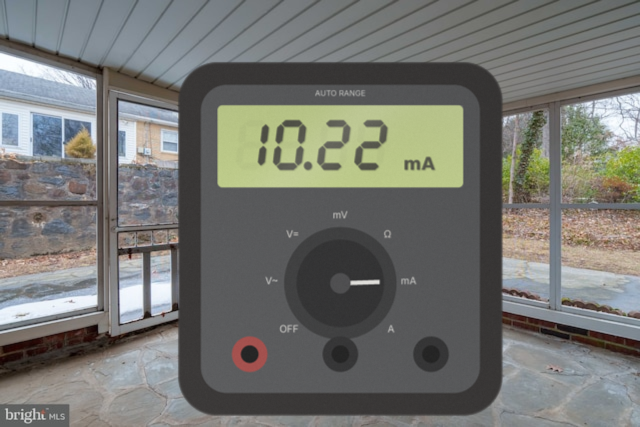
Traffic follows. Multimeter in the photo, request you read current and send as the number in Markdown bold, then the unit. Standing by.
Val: **10.22** mA
